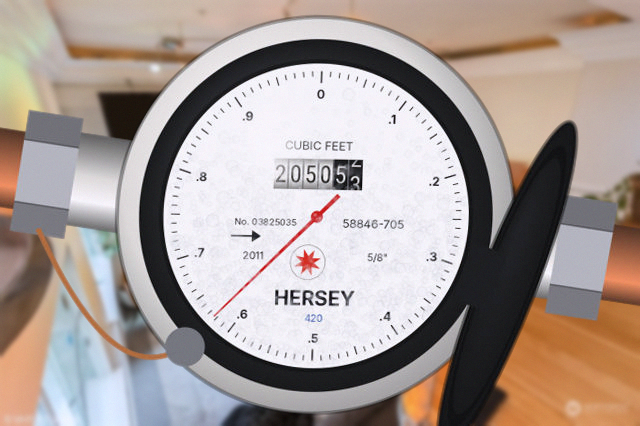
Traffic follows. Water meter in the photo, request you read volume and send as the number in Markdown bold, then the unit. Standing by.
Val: **205052.62** ft³
